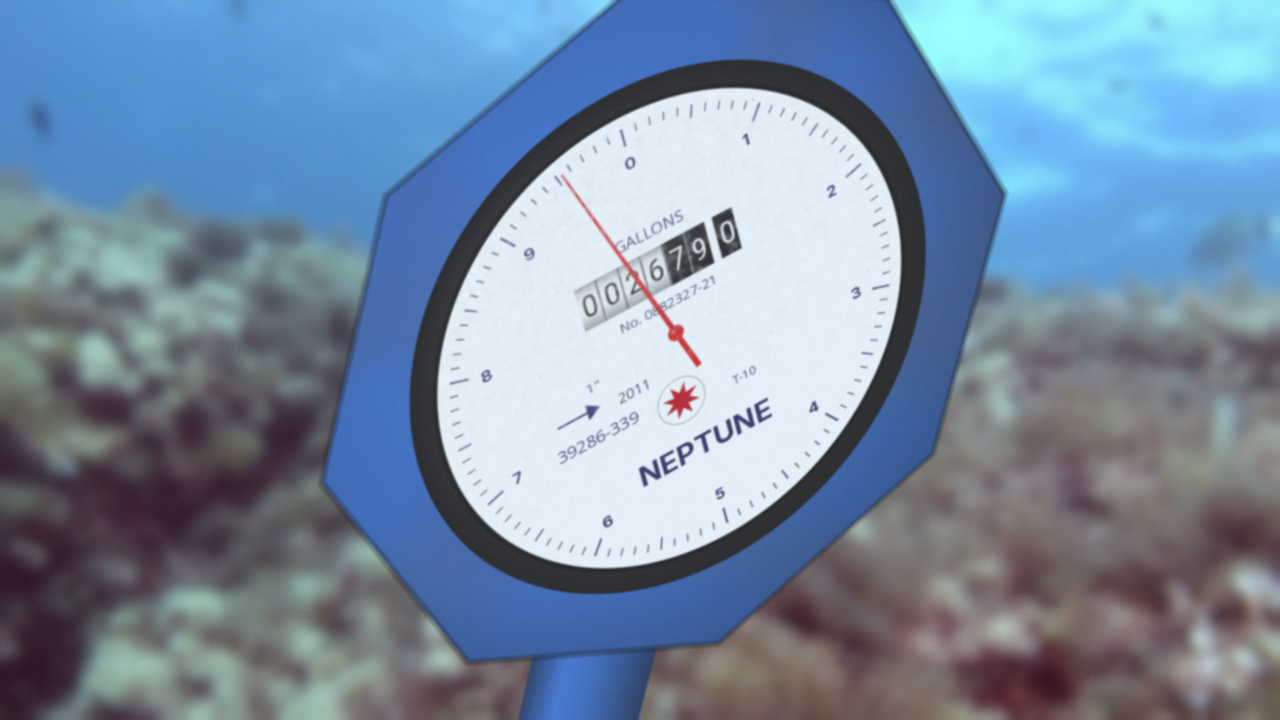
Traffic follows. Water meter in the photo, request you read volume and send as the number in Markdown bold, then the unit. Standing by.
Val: **26789.5** gal
